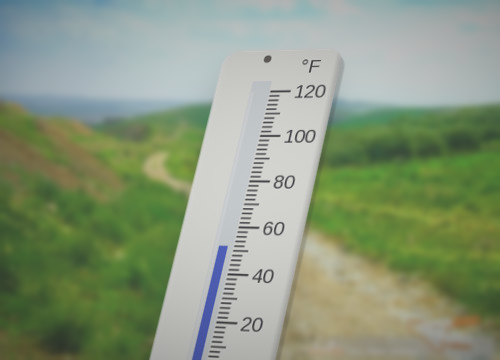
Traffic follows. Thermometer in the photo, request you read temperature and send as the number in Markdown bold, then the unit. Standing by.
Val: **52** °F
